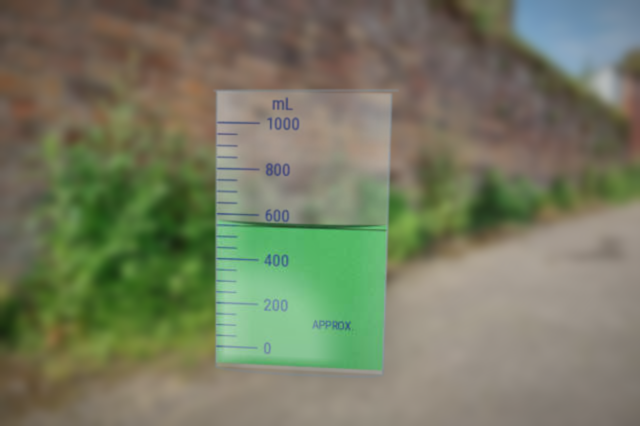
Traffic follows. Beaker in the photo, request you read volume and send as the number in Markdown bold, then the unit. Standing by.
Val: **550** mL
